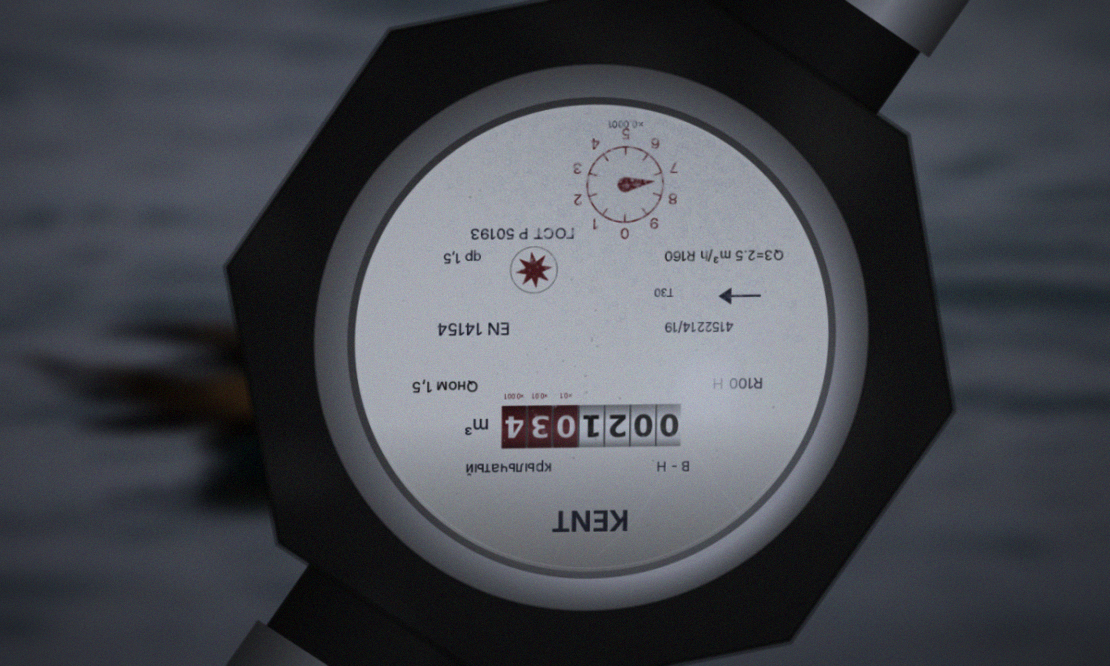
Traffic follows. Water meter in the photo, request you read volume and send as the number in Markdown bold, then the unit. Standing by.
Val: **21.0347** m³
